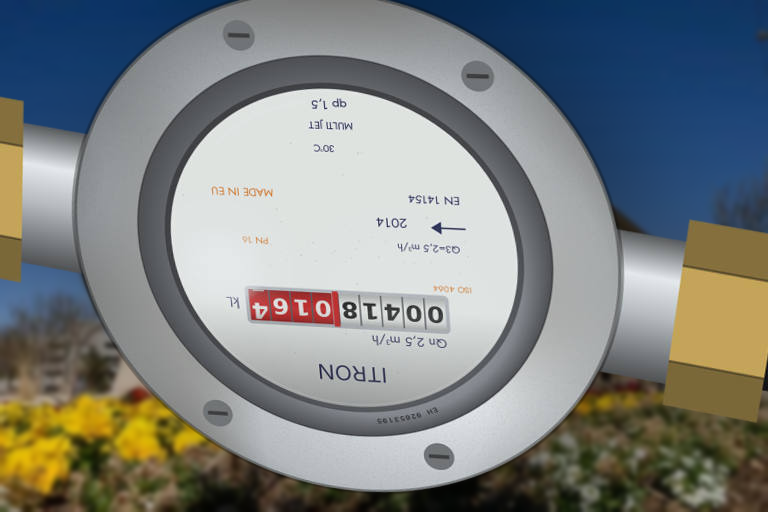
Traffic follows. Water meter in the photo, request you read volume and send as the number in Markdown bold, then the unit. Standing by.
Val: **418.0164** kL
